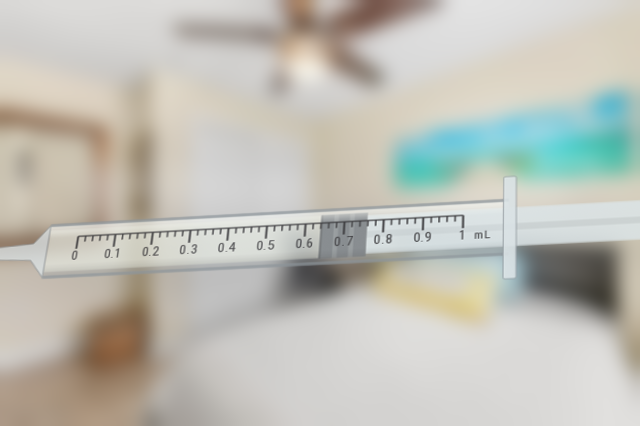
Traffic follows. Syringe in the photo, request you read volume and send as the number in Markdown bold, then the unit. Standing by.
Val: **0.64** mL
